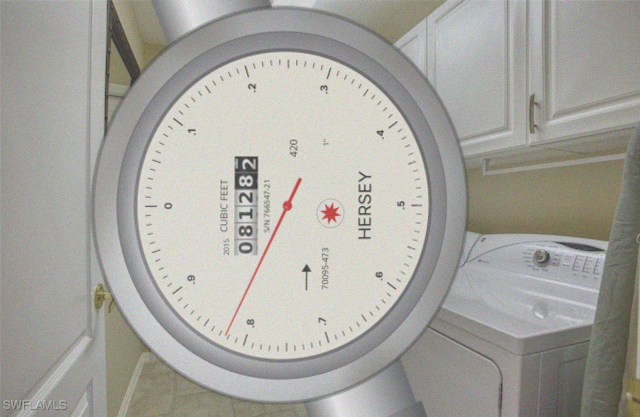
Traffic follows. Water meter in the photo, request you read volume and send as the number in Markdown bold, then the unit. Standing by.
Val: **81281.82** ft³
